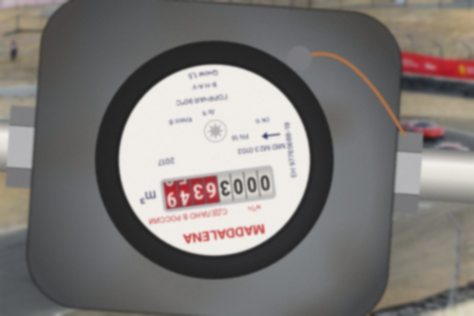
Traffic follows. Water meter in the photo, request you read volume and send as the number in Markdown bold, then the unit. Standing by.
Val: **3.6349** m³
